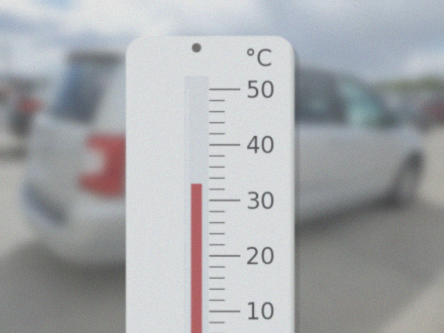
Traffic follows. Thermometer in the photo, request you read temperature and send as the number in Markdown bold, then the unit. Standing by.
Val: **33** °C
